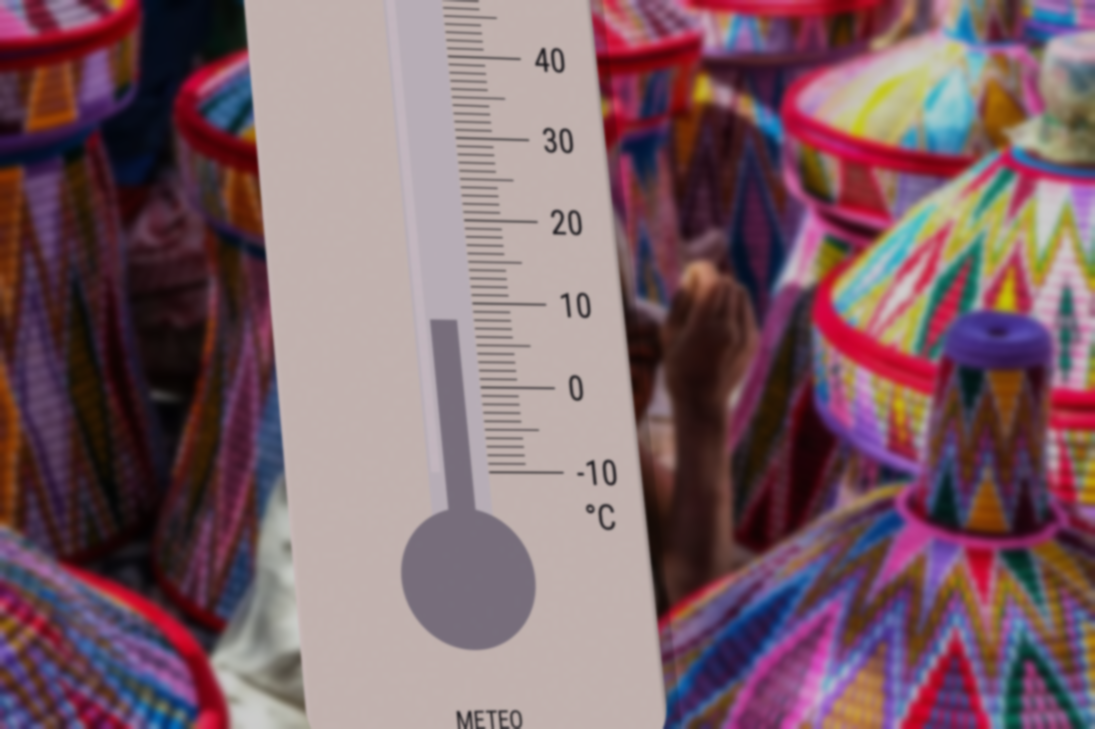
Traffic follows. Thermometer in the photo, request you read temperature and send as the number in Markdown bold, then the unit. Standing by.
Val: **8** °C
